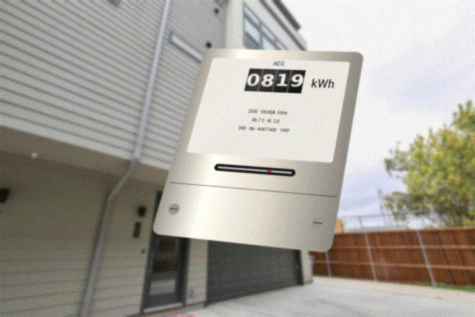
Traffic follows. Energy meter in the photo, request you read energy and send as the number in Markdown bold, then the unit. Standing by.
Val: **819** kWh
